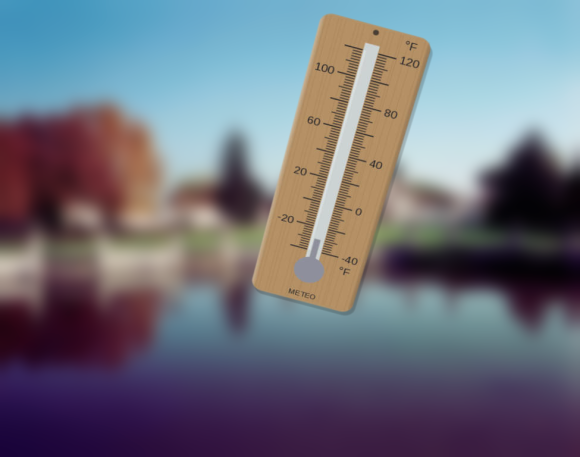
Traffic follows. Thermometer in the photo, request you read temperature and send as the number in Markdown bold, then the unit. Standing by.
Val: **-30** °F
